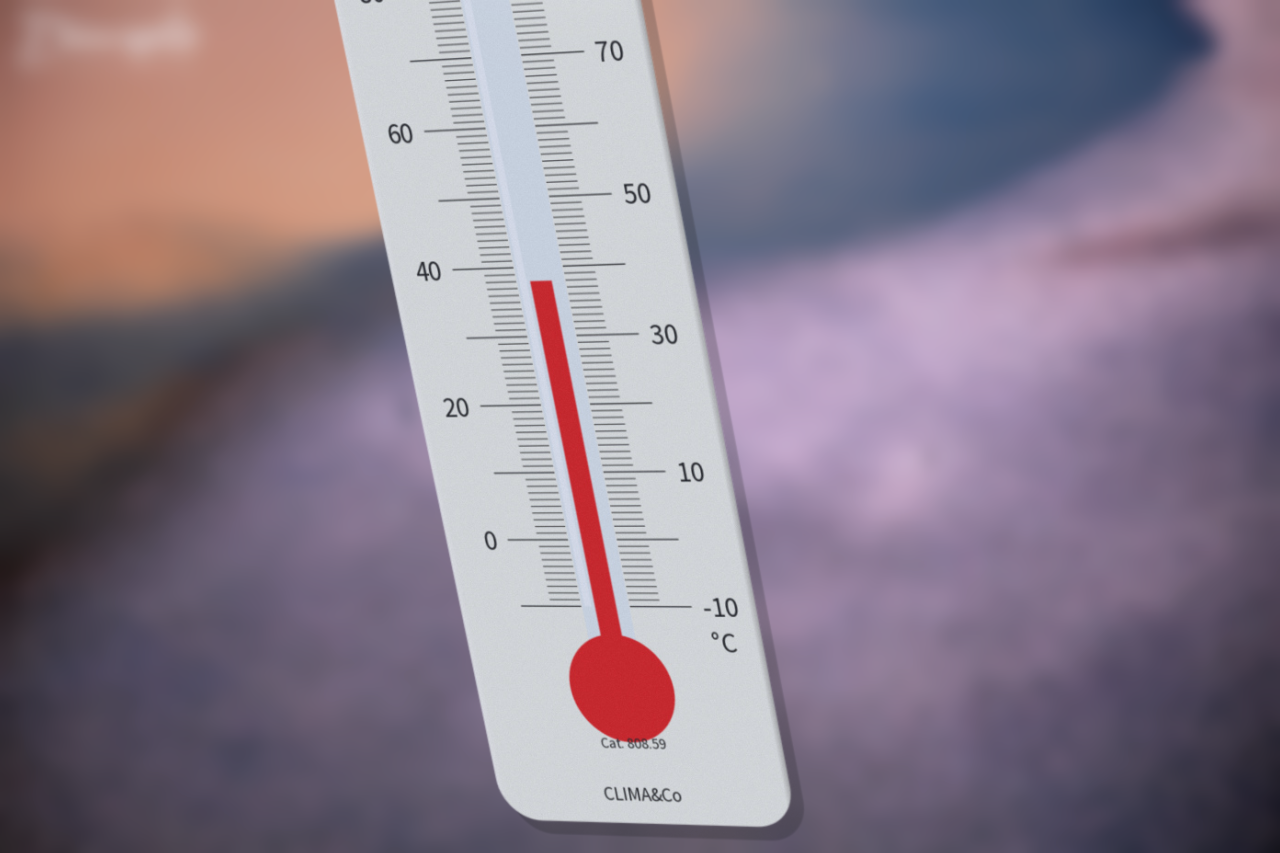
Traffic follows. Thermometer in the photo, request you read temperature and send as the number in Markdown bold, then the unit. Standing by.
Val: **38** °C
